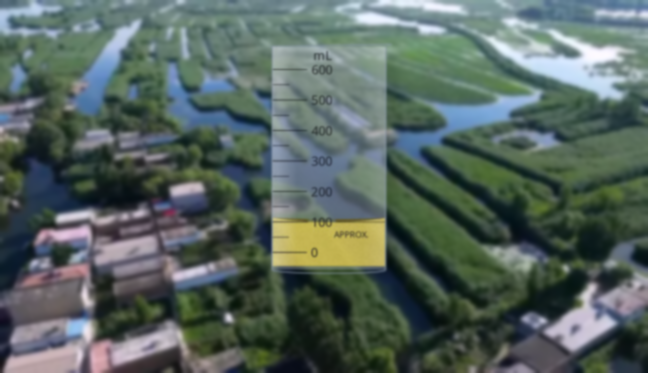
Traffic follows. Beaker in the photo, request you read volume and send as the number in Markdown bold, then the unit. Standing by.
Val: **100** mL
